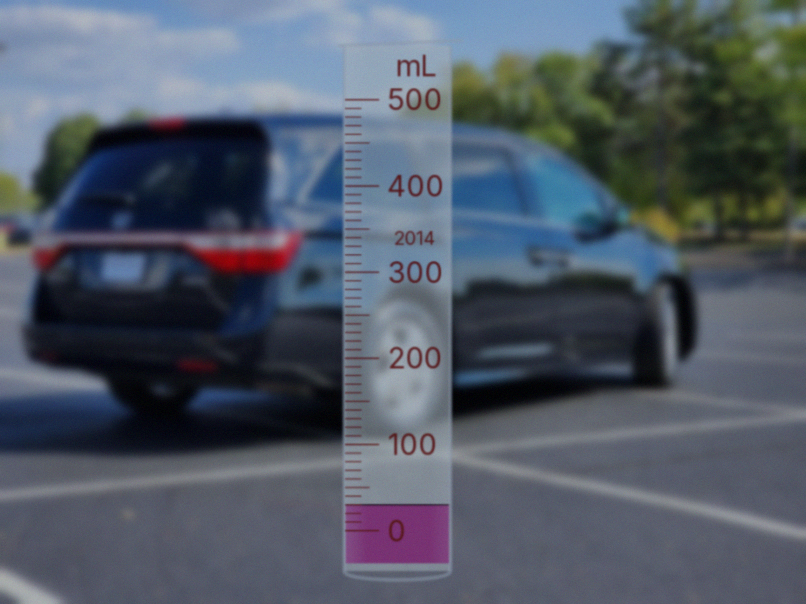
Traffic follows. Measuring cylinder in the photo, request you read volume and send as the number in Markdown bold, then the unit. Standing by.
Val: **30** mL
